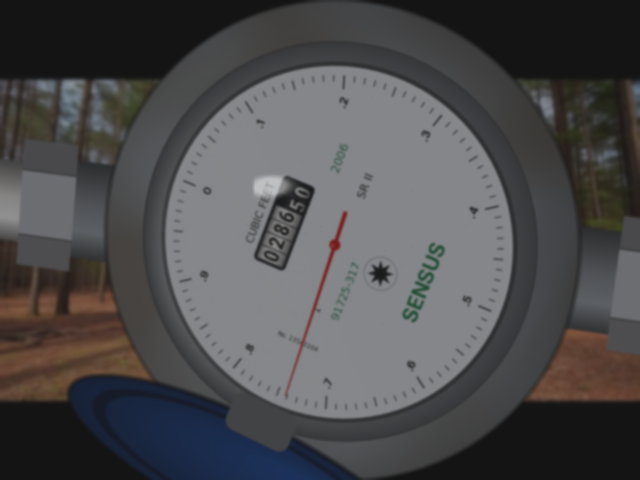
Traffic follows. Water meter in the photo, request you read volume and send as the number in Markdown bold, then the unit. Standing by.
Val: **28649.74** ft³
